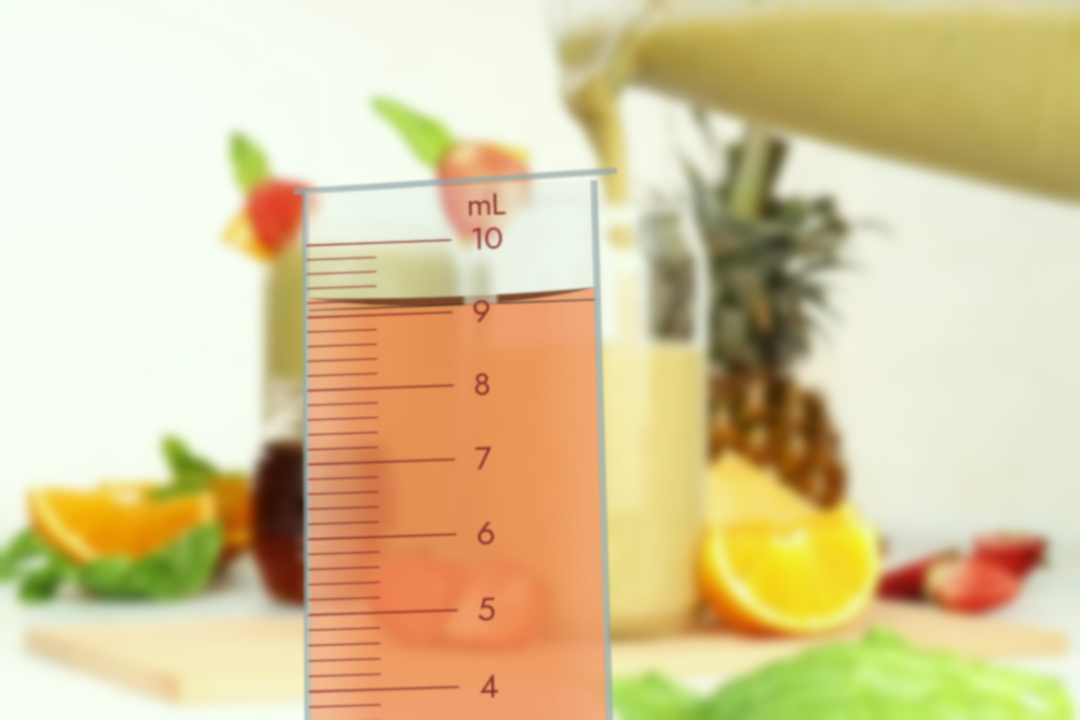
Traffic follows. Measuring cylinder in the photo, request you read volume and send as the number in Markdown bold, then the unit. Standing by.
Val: **9.1** mL
